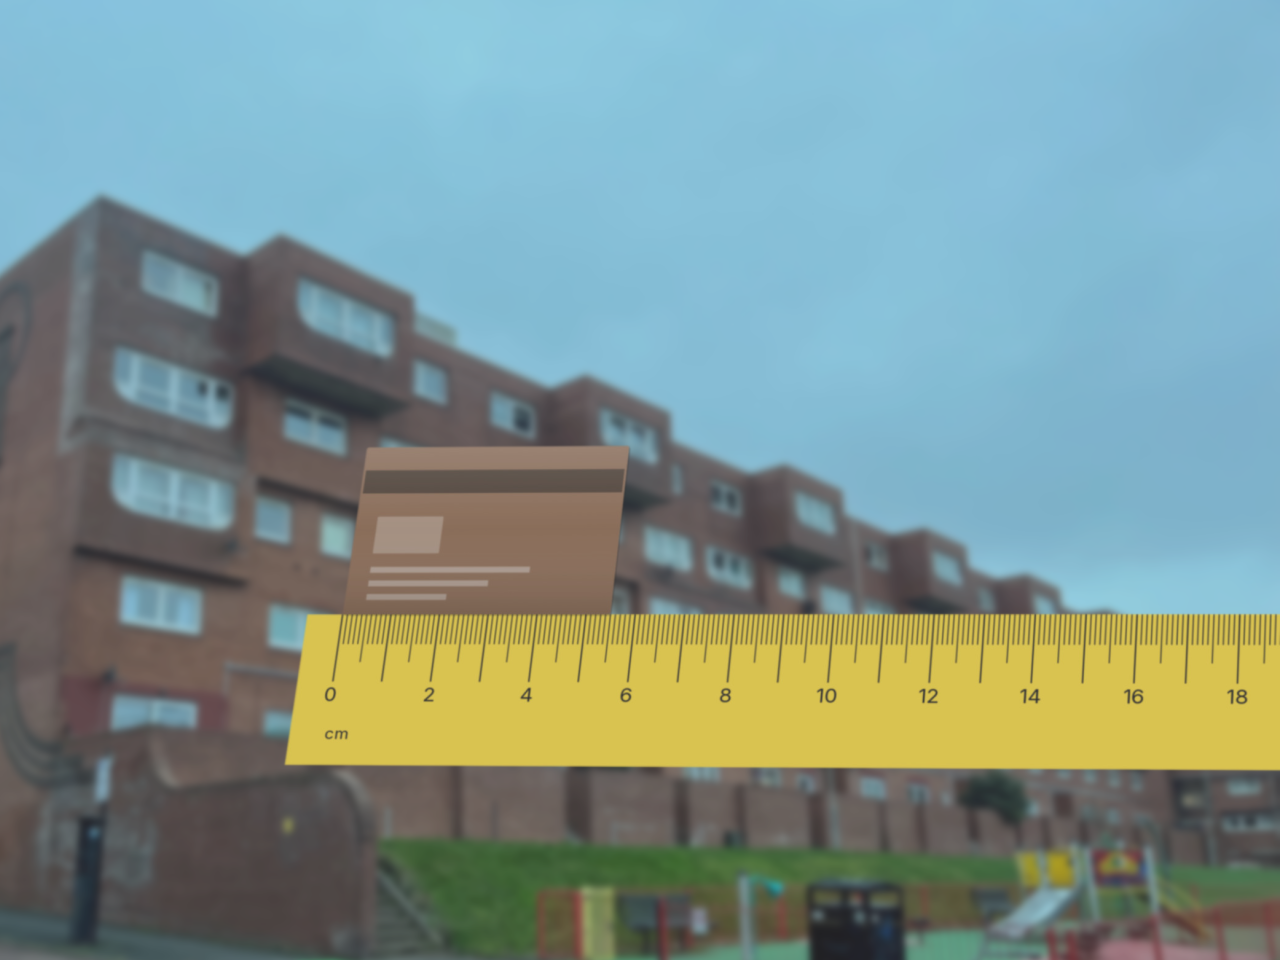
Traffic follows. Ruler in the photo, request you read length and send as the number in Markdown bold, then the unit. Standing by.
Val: **5.5** cm
